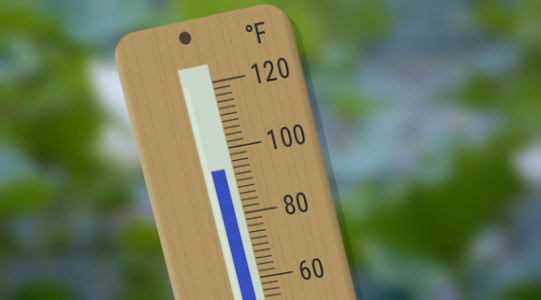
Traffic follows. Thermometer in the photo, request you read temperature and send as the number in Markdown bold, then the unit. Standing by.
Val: **94** °F
